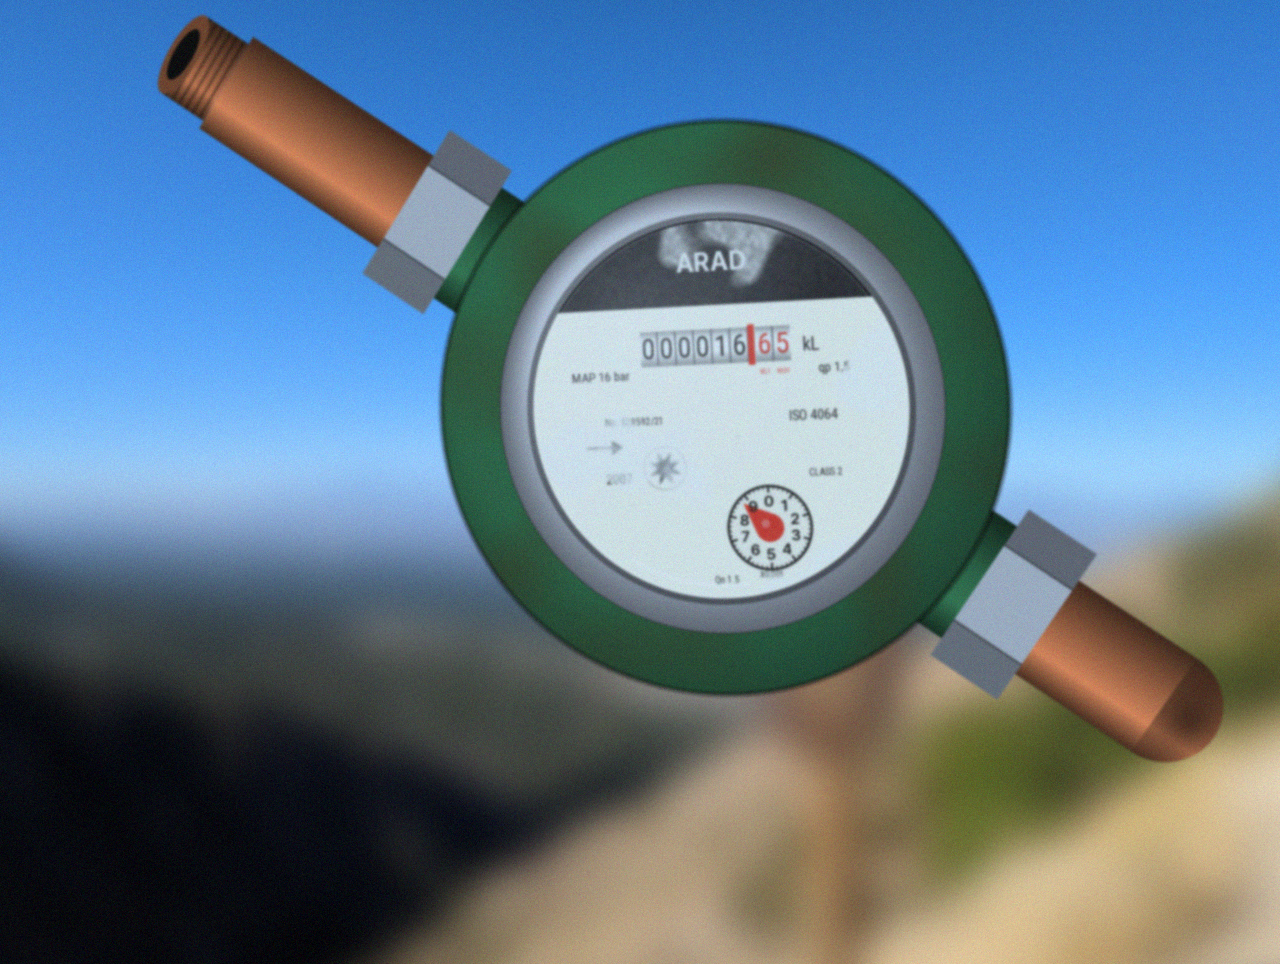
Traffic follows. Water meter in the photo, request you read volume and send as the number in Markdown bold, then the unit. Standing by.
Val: **16.658** kL
